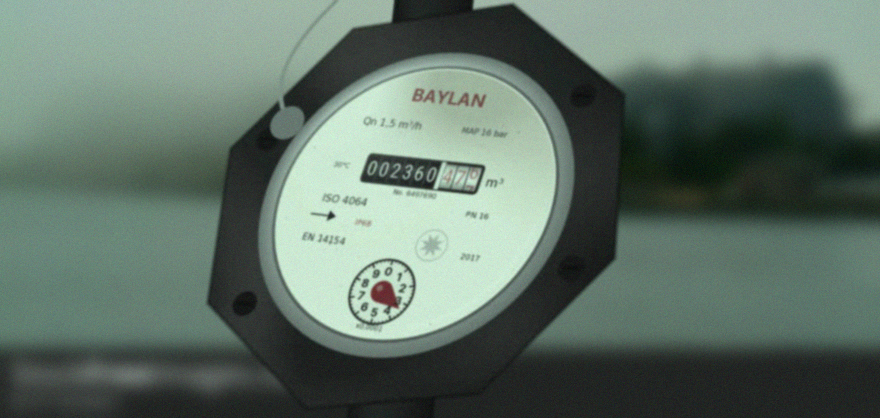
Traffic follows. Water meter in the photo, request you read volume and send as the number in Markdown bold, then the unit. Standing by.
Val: **2360.4763** m³
